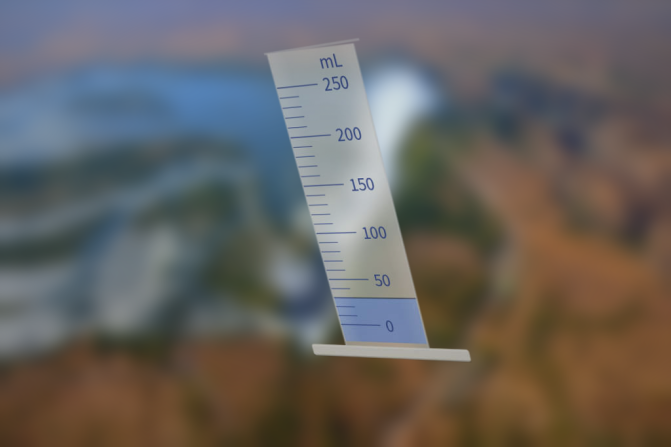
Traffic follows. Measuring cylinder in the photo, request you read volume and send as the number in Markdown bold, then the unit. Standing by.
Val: **30** mL
